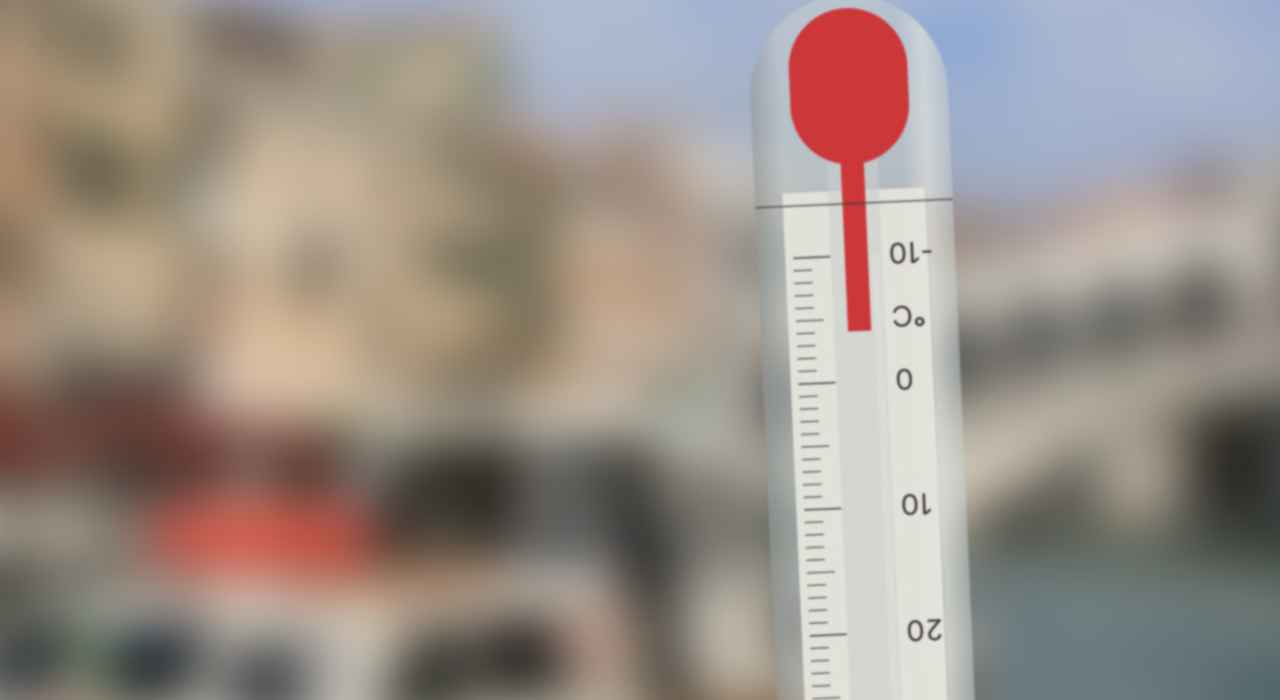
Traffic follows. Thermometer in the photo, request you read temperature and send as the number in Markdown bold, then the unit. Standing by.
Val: **-4** °C
